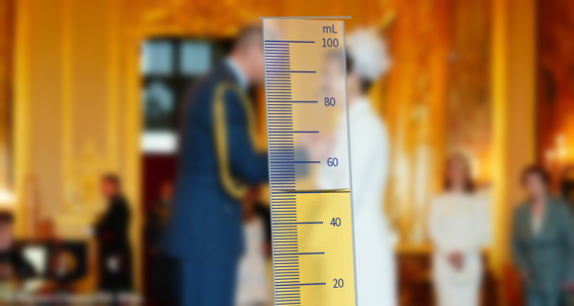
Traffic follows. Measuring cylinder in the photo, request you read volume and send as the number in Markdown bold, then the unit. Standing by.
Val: **50** mL
